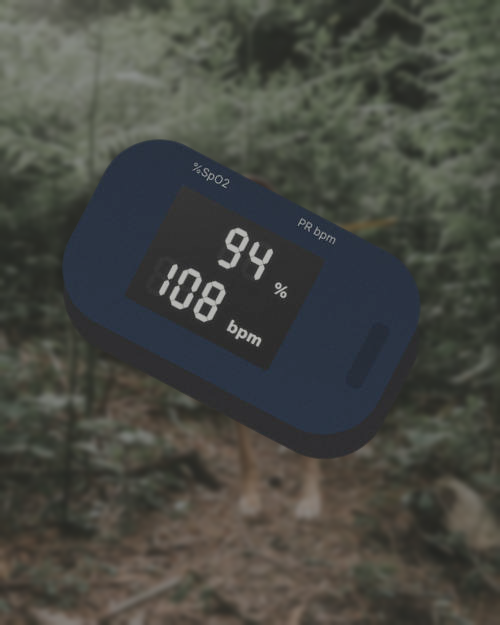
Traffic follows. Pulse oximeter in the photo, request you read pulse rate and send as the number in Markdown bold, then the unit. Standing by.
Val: **108** bpm
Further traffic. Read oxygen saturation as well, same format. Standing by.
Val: **94** %
